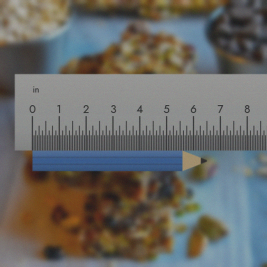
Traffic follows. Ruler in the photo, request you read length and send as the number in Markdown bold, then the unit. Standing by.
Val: **6.5** in
